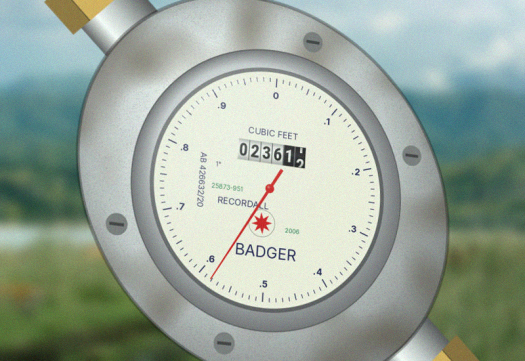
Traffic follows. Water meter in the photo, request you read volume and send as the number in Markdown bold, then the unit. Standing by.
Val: **23611.58** ft³
